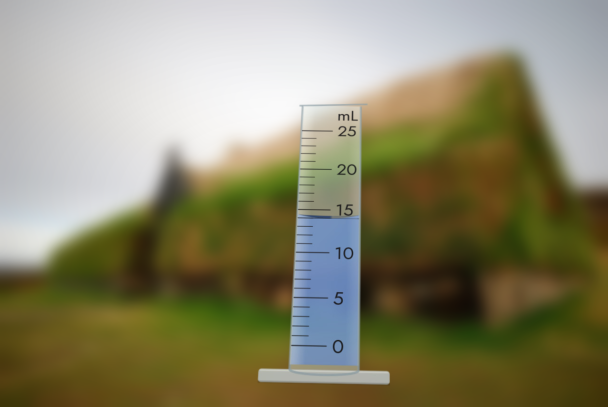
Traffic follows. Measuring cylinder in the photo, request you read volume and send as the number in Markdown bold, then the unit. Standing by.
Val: **14** mL
